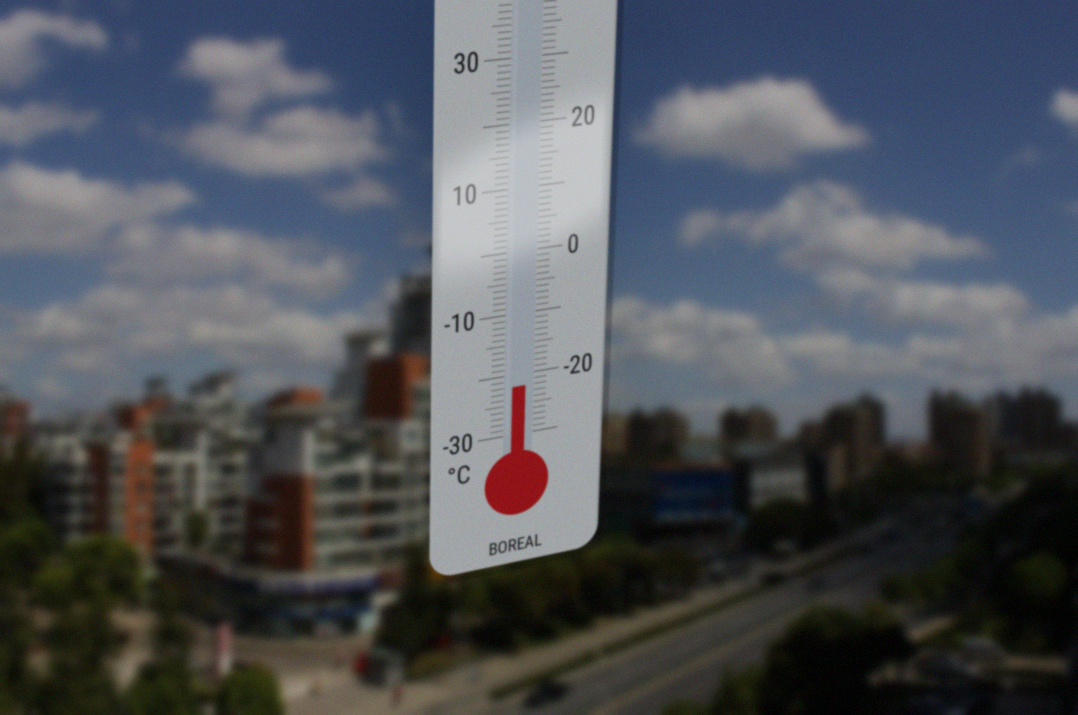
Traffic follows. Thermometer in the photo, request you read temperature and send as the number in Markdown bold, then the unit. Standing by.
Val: **-22** °C
